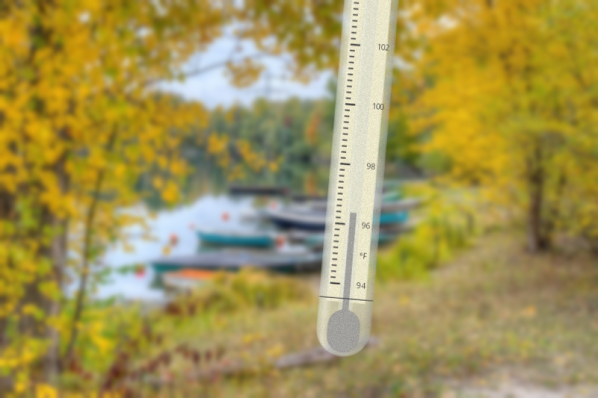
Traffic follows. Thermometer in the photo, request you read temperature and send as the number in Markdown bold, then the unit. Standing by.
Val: **96.4** °F
